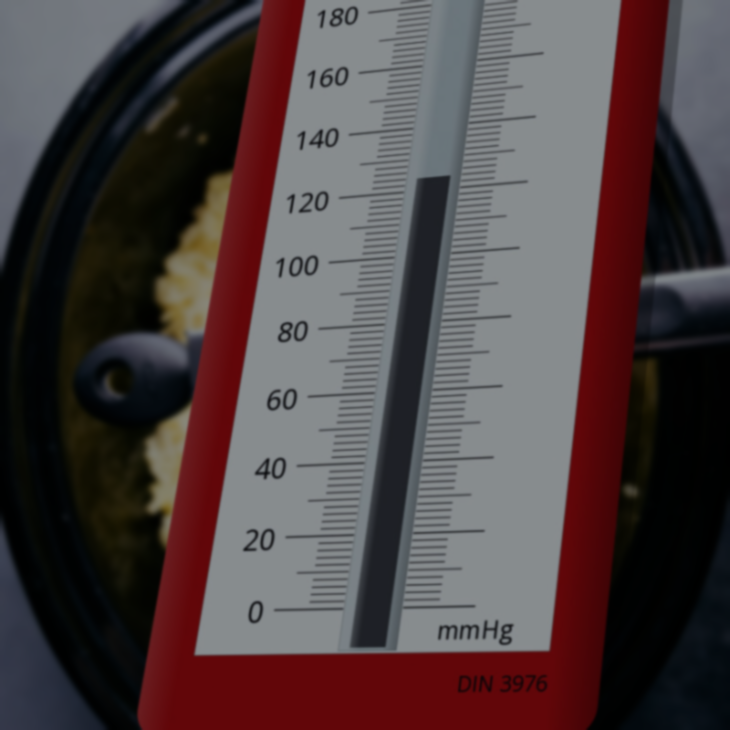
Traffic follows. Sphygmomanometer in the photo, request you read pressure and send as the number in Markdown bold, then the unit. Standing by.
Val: **124** mmHg
